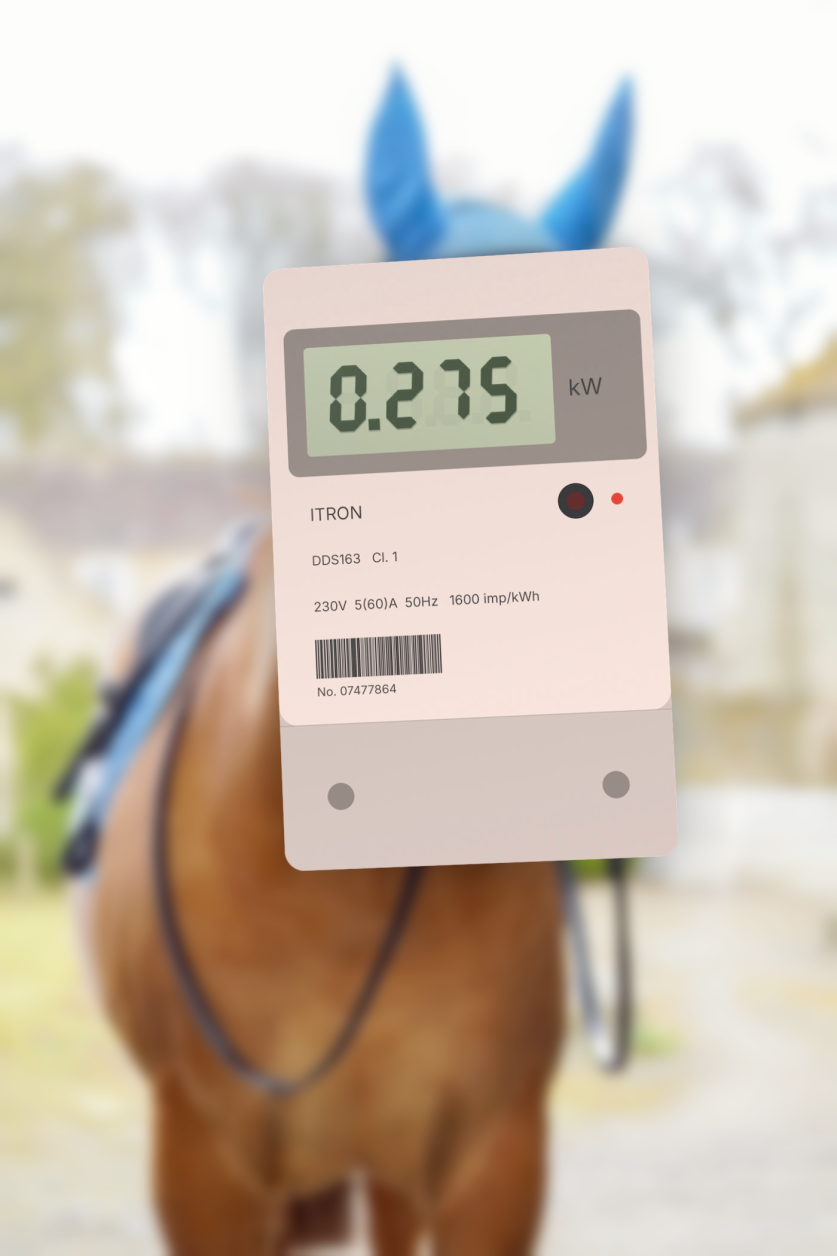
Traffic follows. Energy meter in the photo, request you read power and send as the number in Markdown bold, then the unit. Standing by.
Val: **0.275** kW
